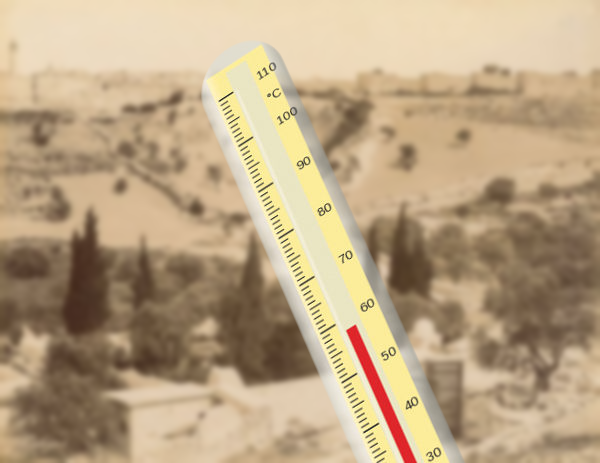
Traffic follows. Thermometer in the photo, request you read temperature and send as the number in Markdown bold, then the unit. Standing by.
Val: **58** °C
